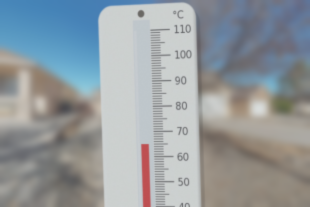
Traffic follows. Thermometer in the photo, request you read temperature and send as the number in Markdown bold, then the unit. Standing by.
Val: **65** °C
